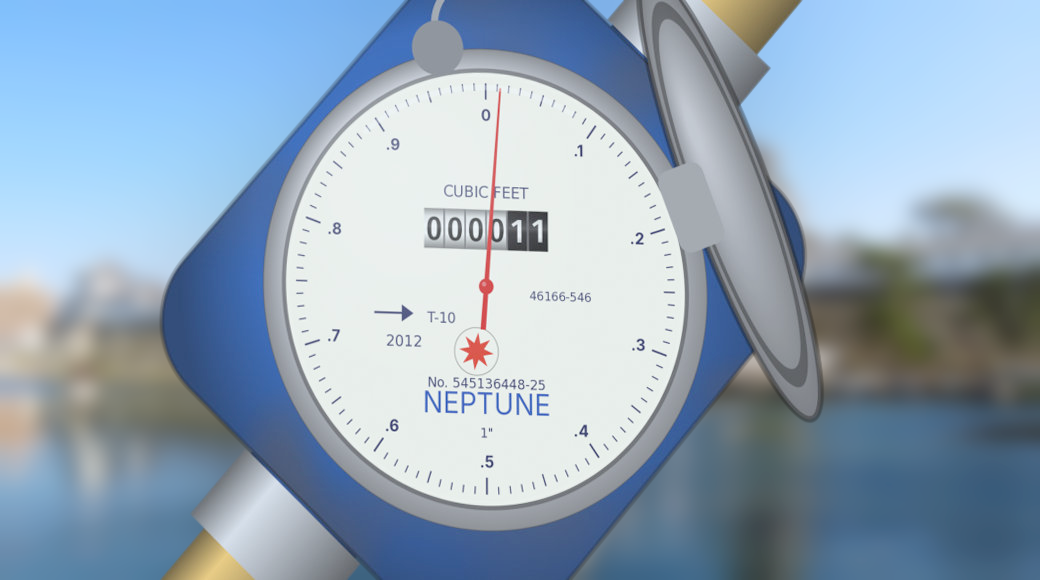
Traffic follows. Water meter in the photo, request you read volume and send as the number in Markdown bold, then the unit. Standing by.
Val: **11.01** ft³
